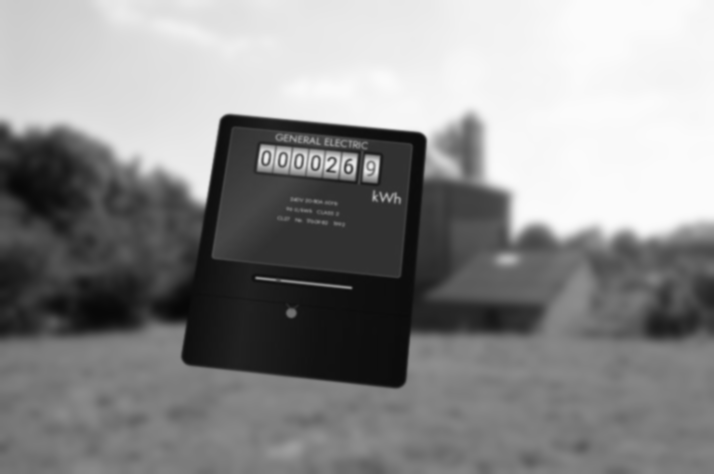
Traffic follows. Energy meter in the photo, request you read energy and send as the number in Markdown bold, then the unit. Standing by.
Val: **26.9** kWh
